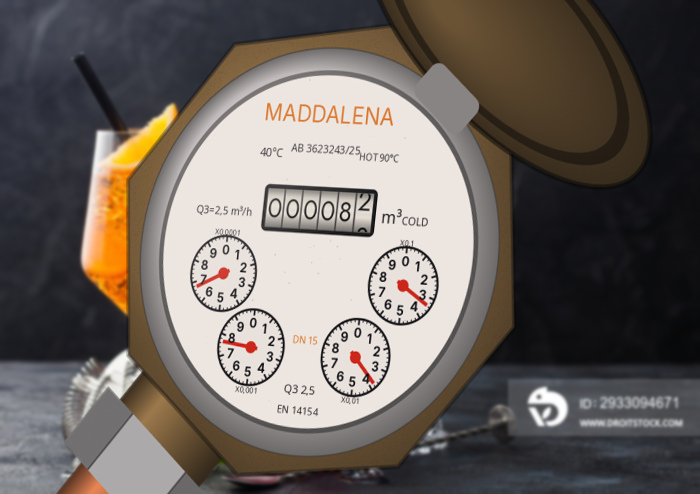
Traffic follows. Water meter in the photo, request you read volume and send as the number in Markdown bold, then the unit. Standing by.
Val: **82.3376** m³
